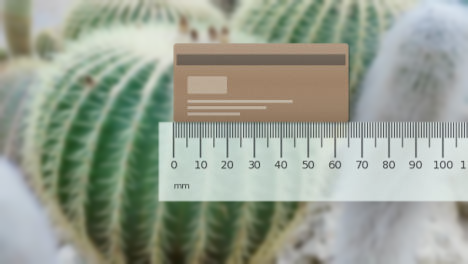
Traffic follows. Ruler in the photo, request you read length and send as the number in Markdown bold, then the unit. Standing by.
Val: **65** mm
